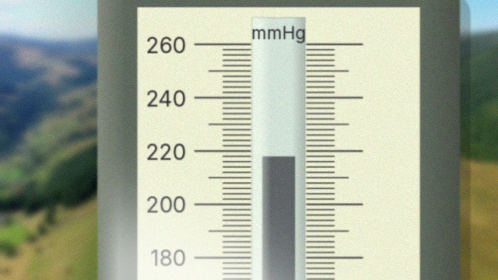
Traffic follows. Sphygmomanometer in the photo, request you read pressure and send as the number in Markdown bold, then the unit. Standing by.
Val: **218** mmHg
